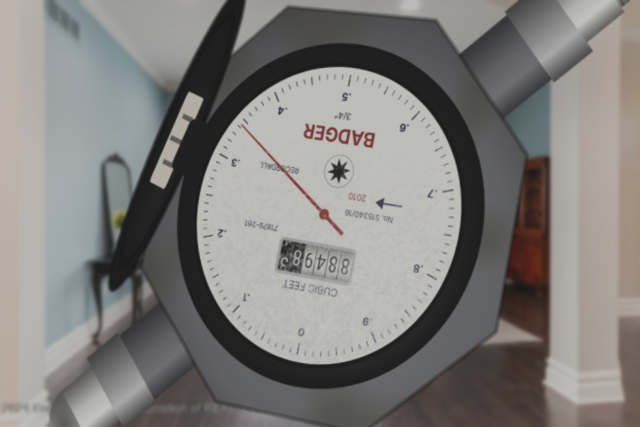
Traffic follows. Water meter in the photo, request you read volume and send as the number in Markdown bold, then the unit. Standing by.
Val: **884983.34** ft³
